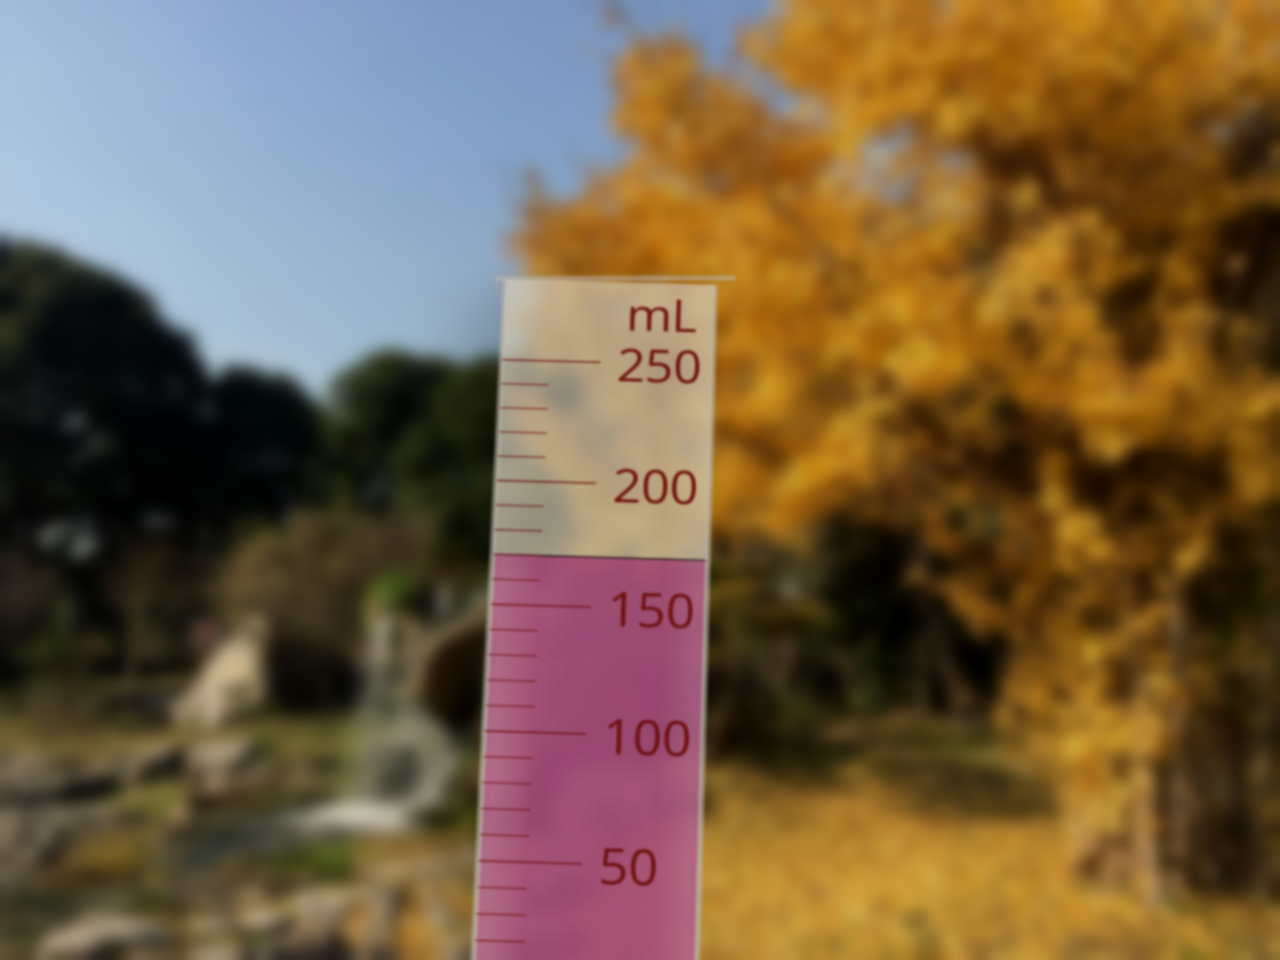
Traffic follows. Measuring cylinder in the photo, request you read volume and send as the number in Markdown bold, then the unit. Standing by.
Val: **170** mL
